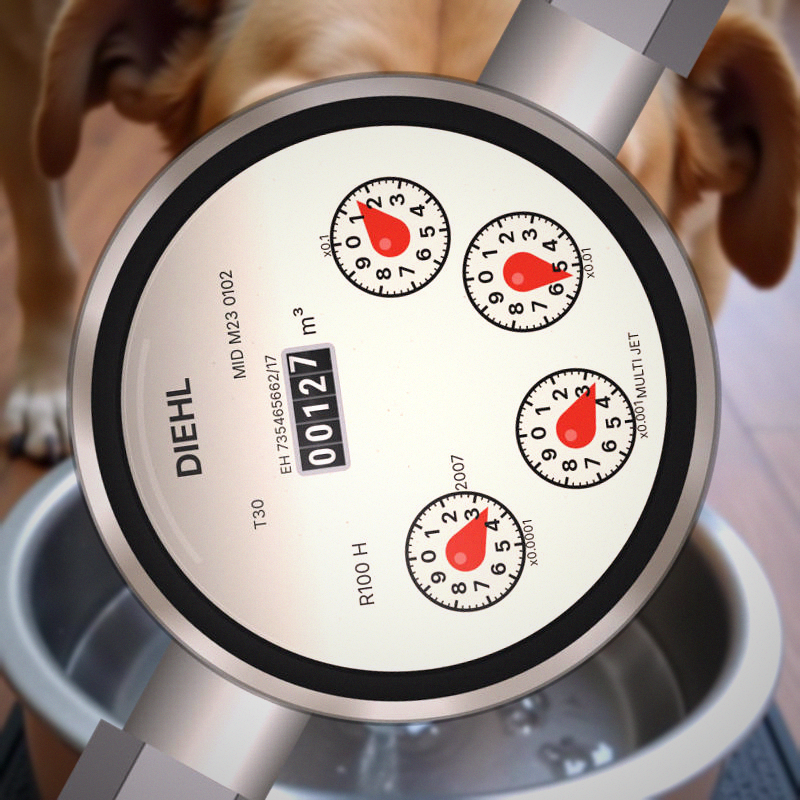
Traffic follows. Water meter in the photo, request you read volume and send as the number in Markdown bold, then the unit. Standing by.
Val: **127.1533** m³
